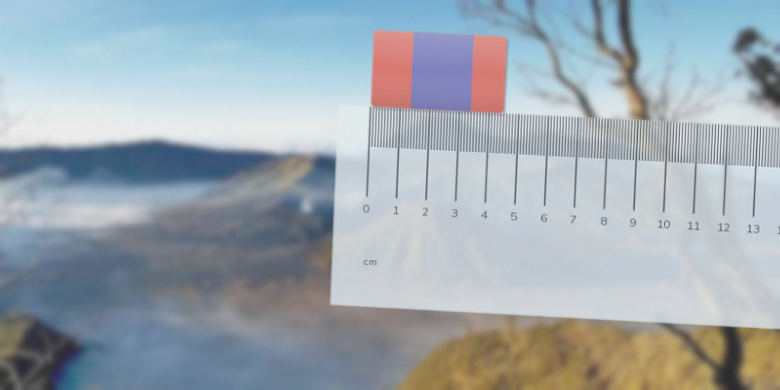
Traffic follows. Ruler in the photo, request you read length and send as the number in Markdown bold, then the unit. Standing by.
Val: **4.5** cm
